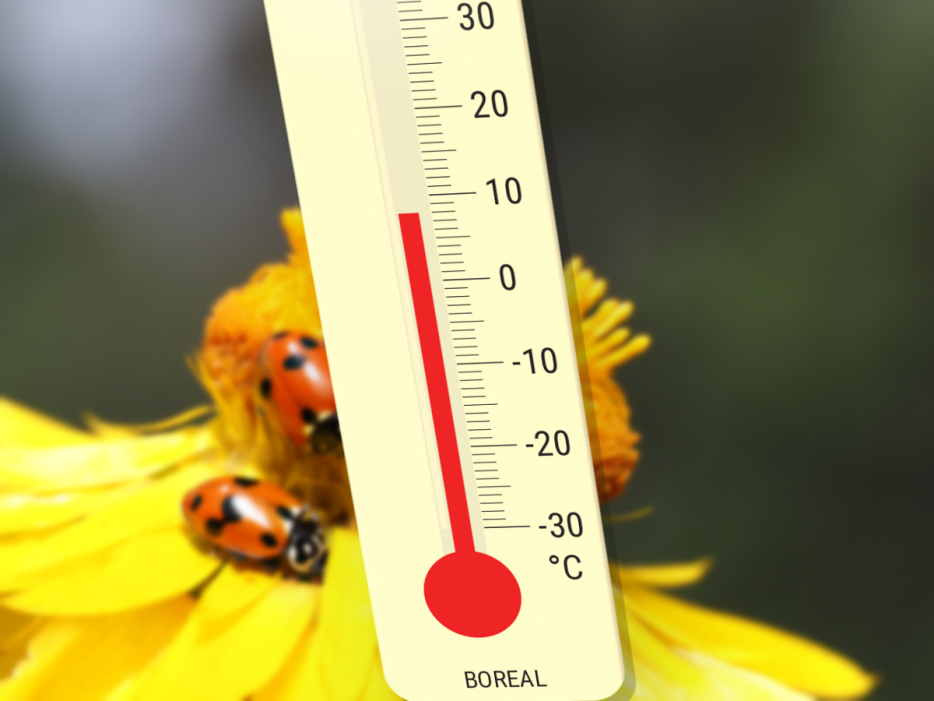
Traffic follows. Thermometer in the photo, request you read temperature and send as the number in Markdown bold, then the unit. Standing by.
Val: **8** °C
